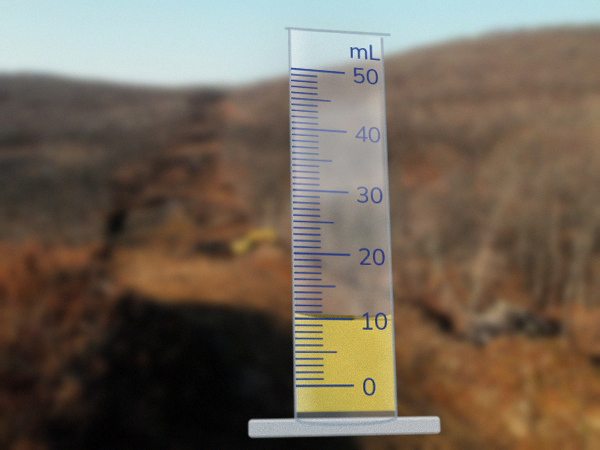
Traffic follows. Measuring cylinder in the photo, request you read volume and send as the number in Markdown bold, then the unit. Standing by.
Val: **10** mL
